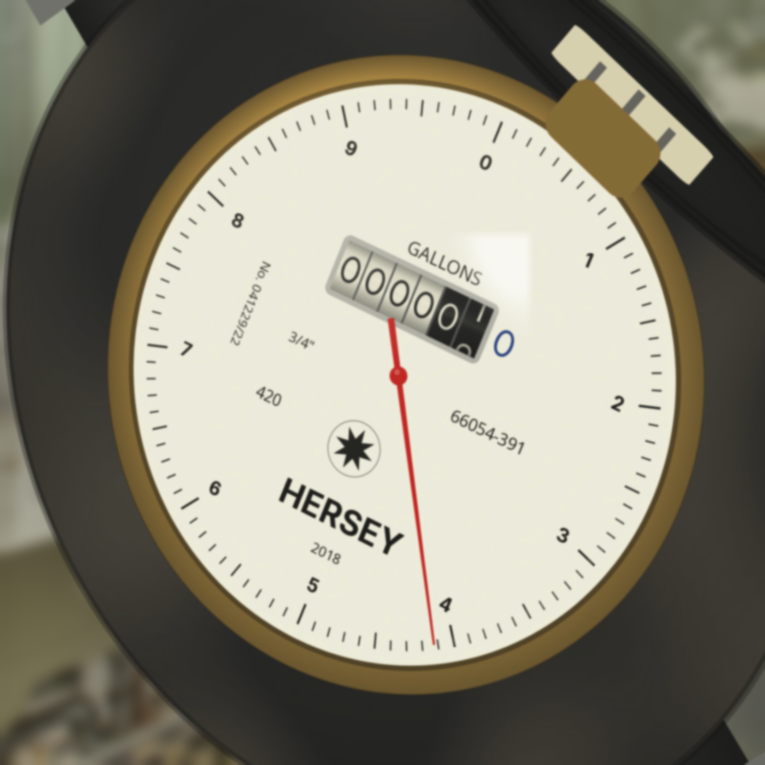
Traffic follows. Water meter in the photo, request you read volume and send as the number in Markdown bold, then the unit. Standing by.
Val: **14.1** gal
